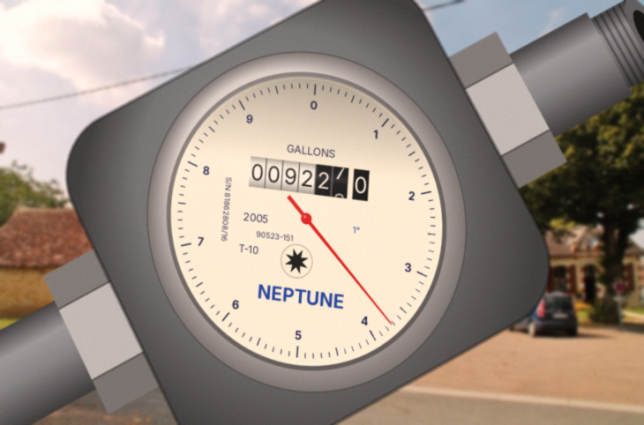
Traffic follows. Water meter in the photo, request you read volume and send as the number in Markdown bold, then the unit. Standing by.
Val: **92273.7** gal
